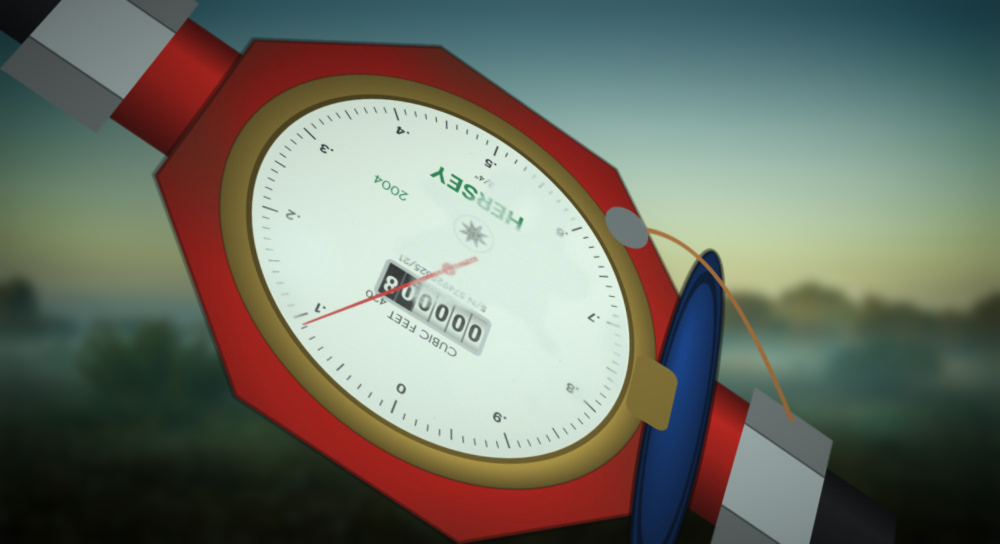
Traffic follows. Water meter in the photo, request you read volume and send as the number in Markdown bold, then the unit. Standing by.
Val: **8.09** ft³
